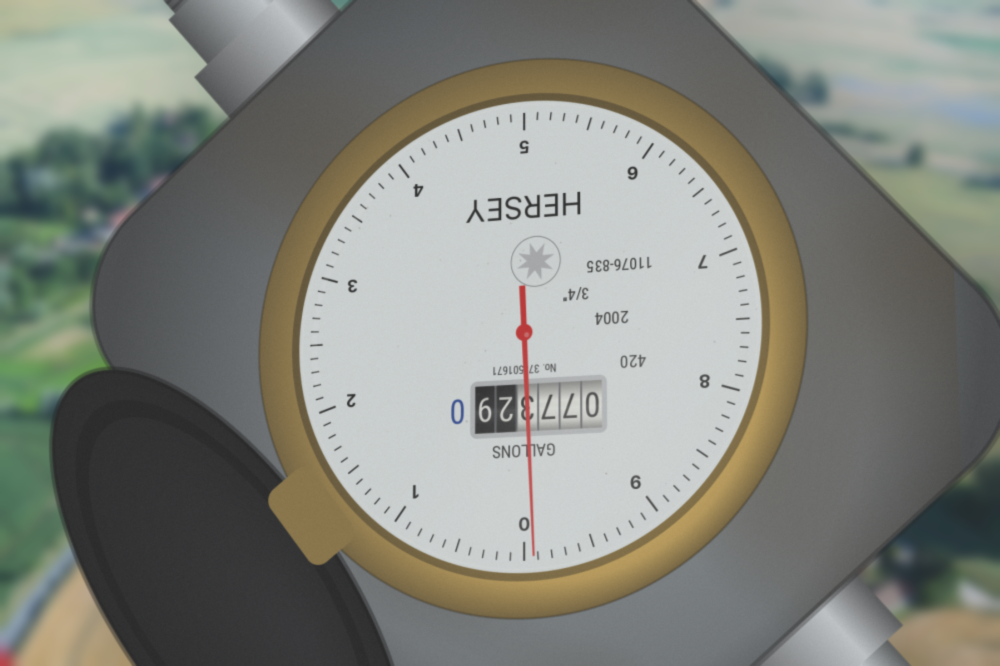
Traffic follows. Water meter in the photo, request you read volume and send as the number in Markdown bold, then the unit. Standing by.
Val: **773289.9** gal
